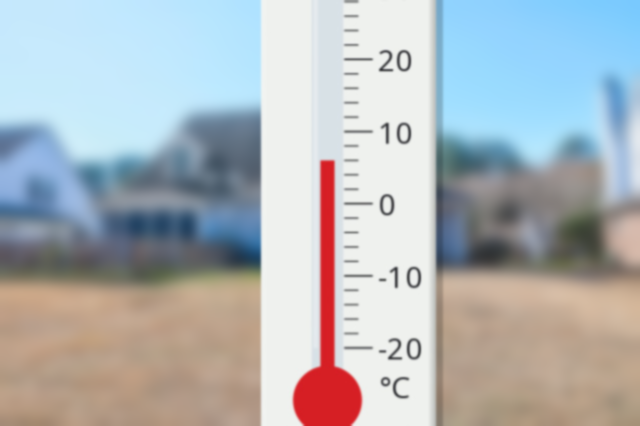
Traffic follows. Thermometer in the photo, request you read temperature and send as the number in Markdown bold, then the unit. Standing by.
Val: **6** °C
